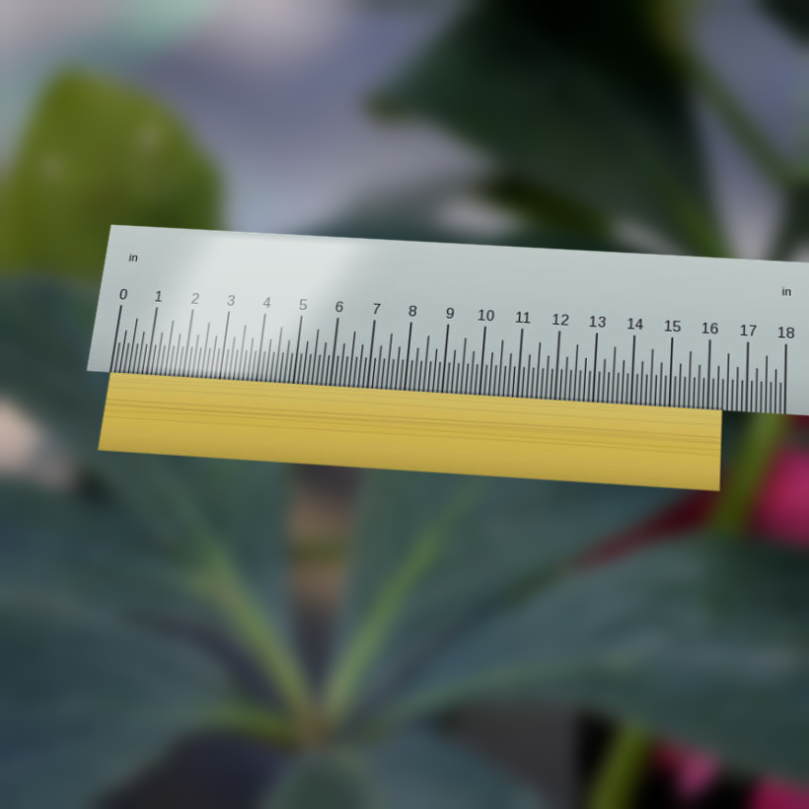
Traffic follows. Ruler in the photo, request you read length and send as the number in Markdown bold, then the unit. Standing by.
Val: **16.375** in
